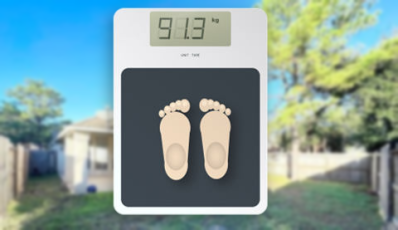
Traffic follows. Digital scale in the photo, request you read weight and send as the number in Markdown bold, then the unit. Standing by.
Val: **91.3** kg
